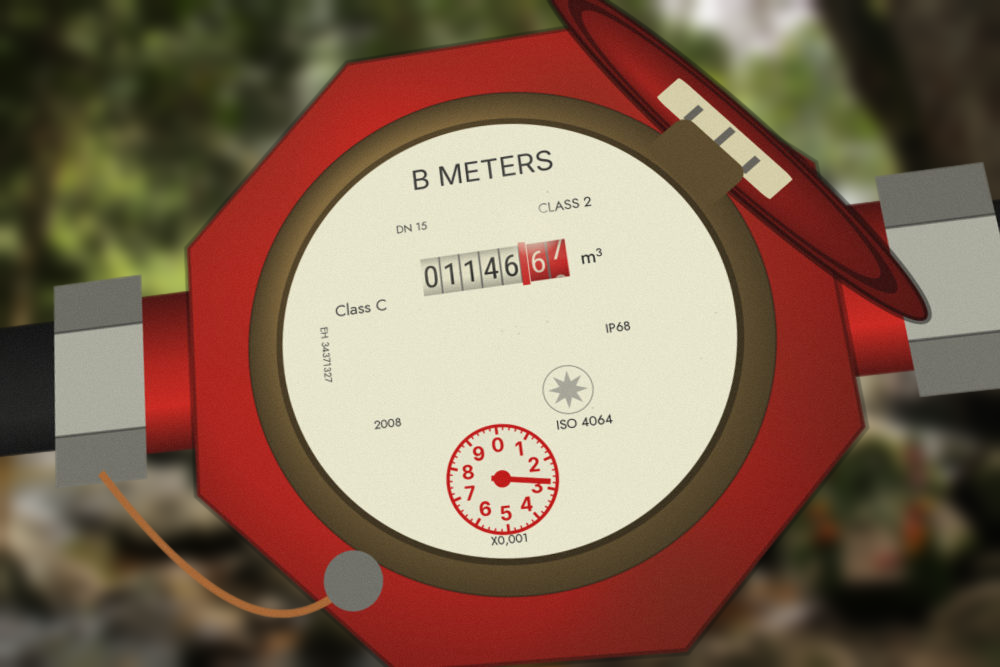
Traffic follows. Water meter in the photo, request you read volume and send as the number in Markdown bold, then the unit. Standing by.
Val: **1146.672** m³
